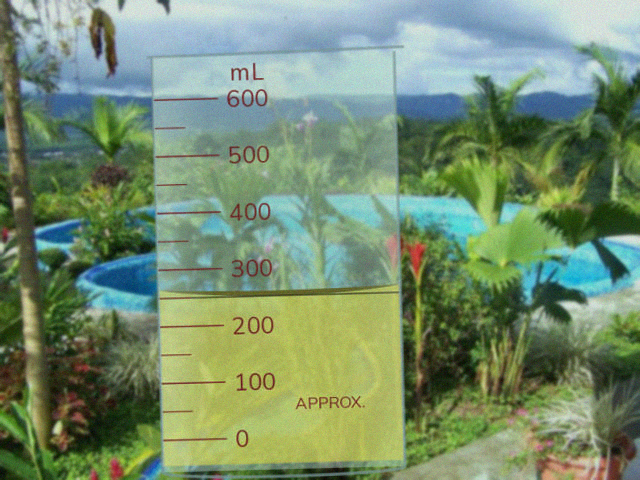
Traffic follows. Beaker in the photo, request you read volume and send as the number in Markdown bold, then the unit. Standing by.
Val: **250** mL
